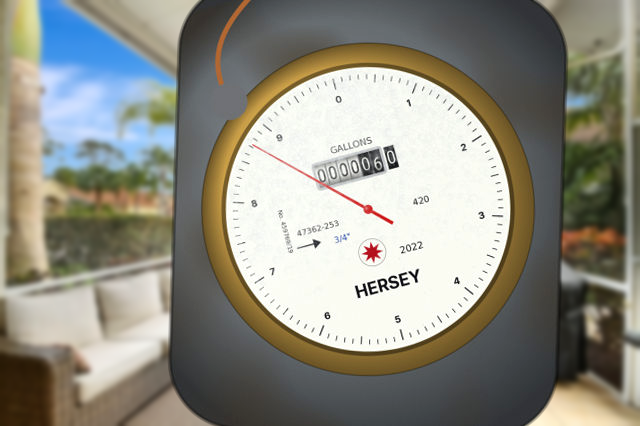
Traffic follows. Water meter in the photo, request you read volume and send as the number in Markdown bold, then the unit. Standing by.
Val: **58.7** gal
